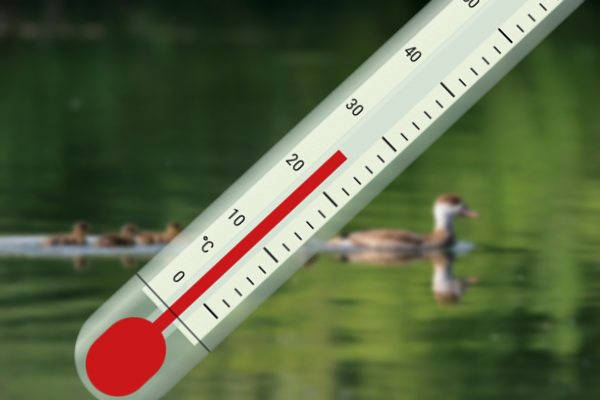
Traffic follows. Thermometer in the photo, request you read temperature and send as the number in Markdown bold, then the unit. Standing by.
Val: **25** °C
